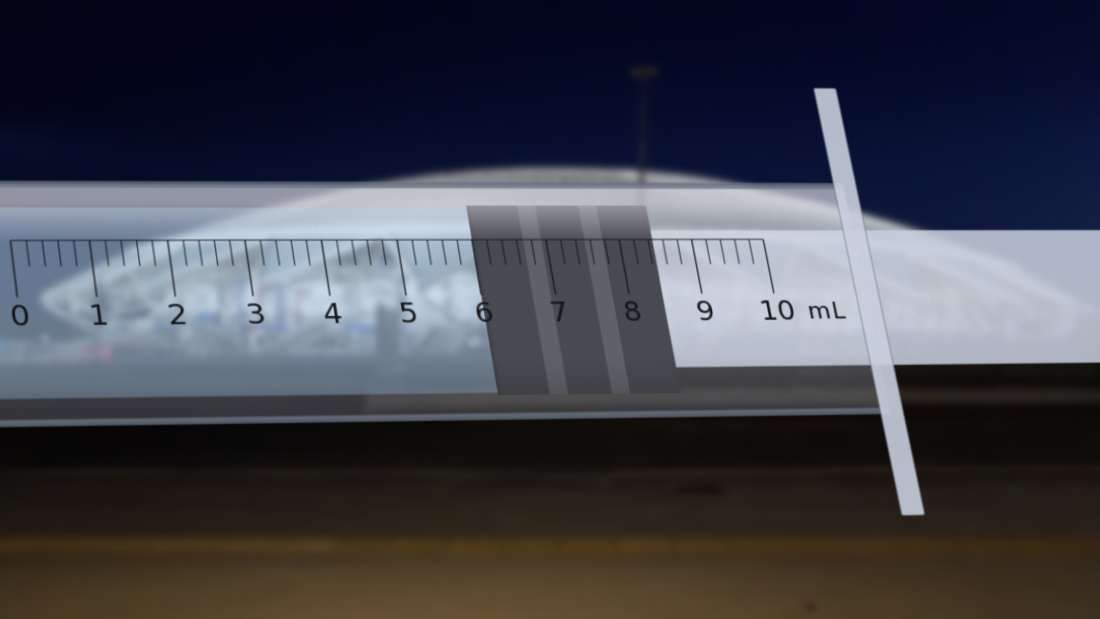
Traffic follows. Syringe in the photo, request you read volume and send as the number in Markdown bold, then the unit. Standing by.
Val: **6** mL
